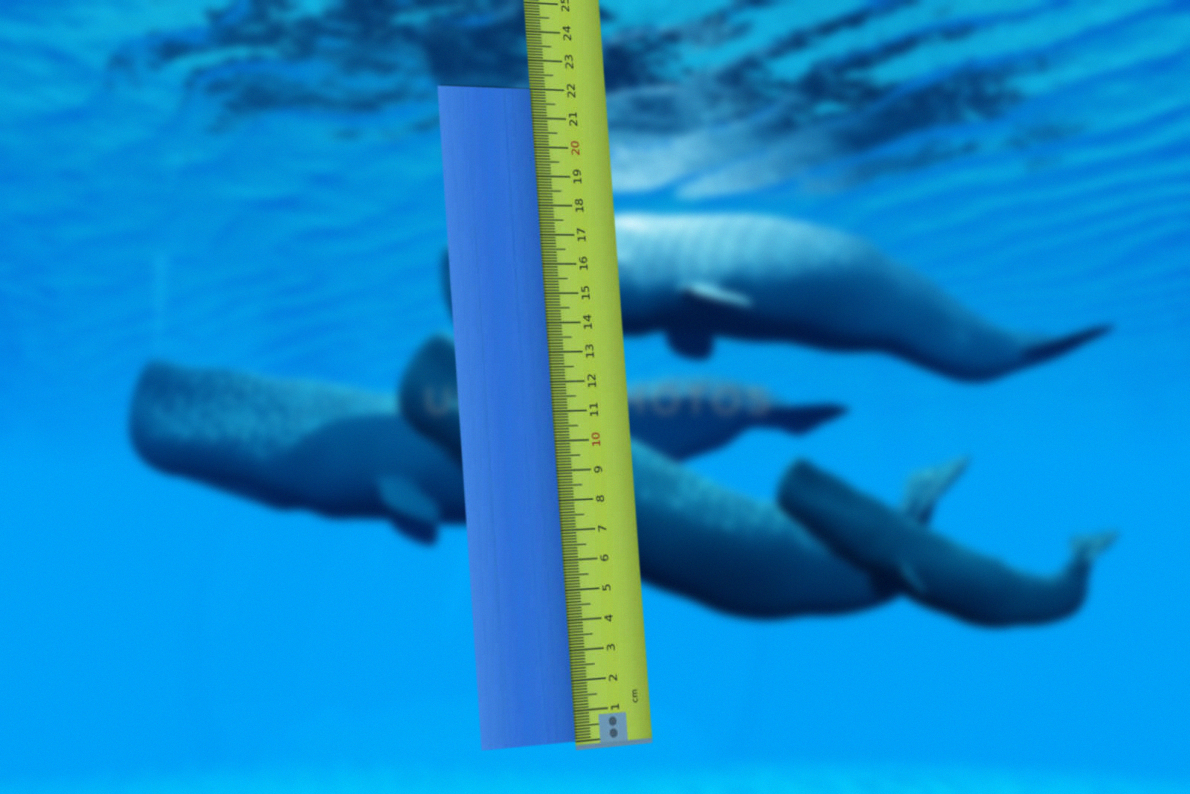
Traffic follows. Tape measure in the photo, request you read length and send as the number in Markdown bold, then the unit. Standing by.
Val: **22** cm
